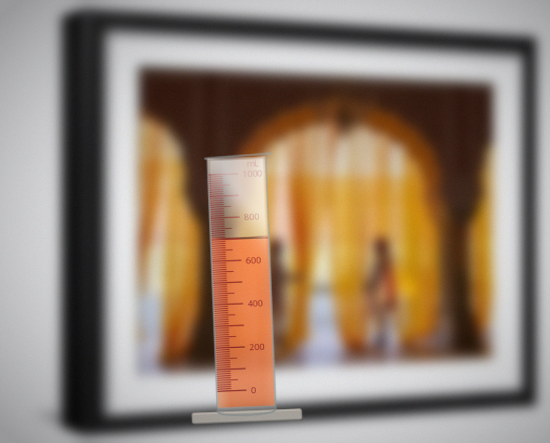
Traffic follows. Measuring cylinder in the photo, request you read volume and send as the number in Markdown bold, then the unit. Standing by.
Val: **700** mL
